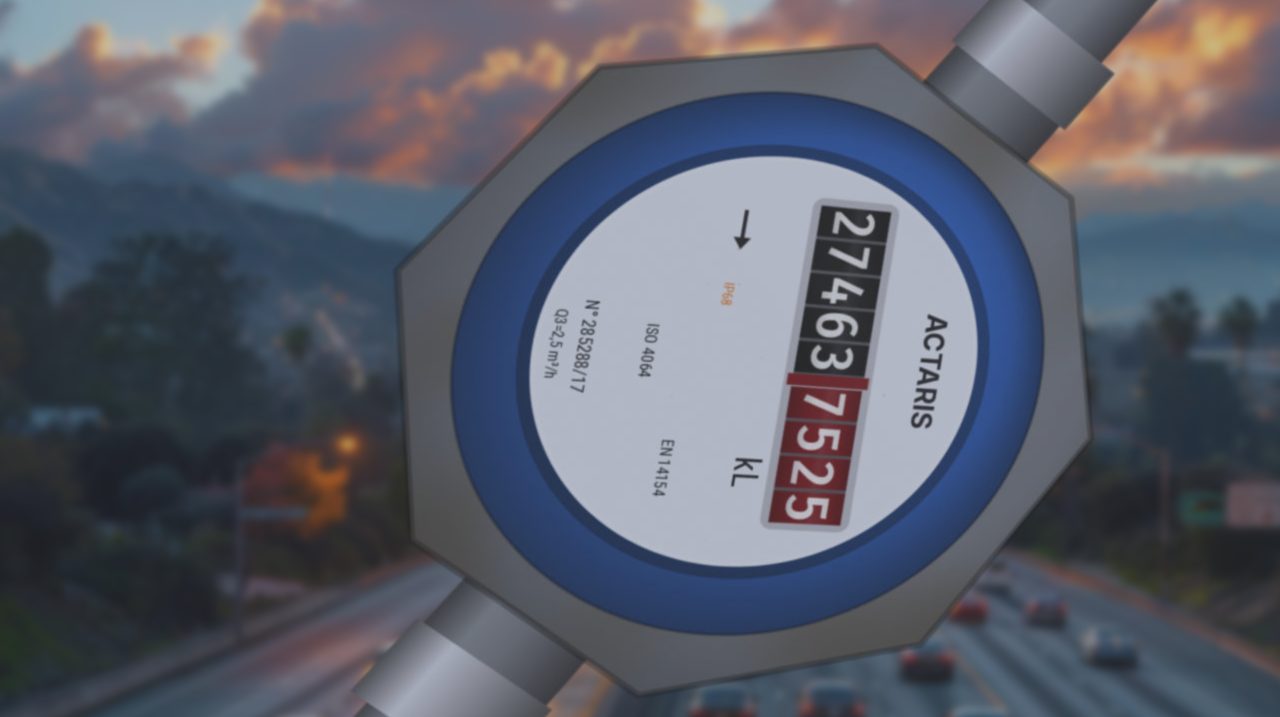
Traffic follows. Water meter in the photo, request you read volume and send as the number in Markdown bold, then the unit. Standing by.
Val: **27463.7525** kL
